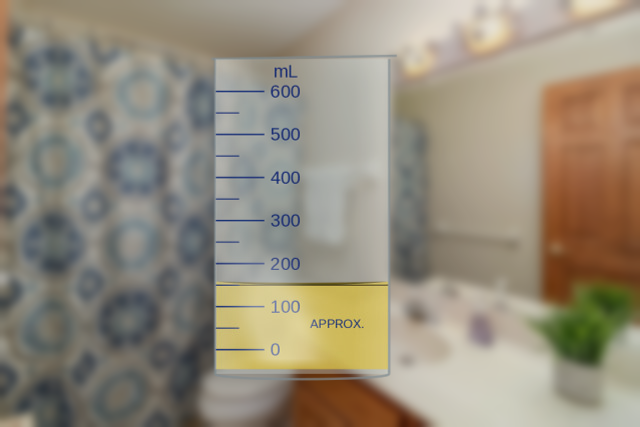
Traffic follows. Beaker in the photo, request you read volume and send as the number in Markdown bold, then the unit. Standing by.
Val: **150** mL
